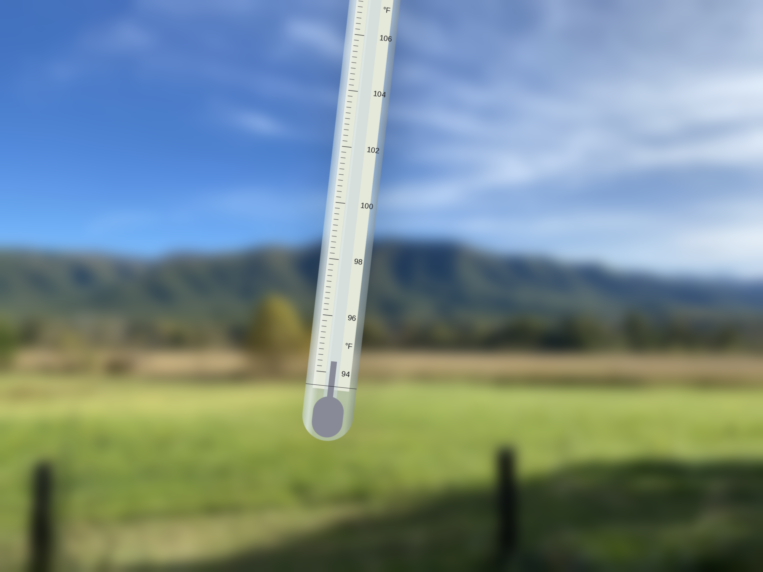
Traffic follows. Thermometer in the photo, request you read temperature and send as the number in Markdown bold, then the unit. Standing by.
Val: **94.4** °F
